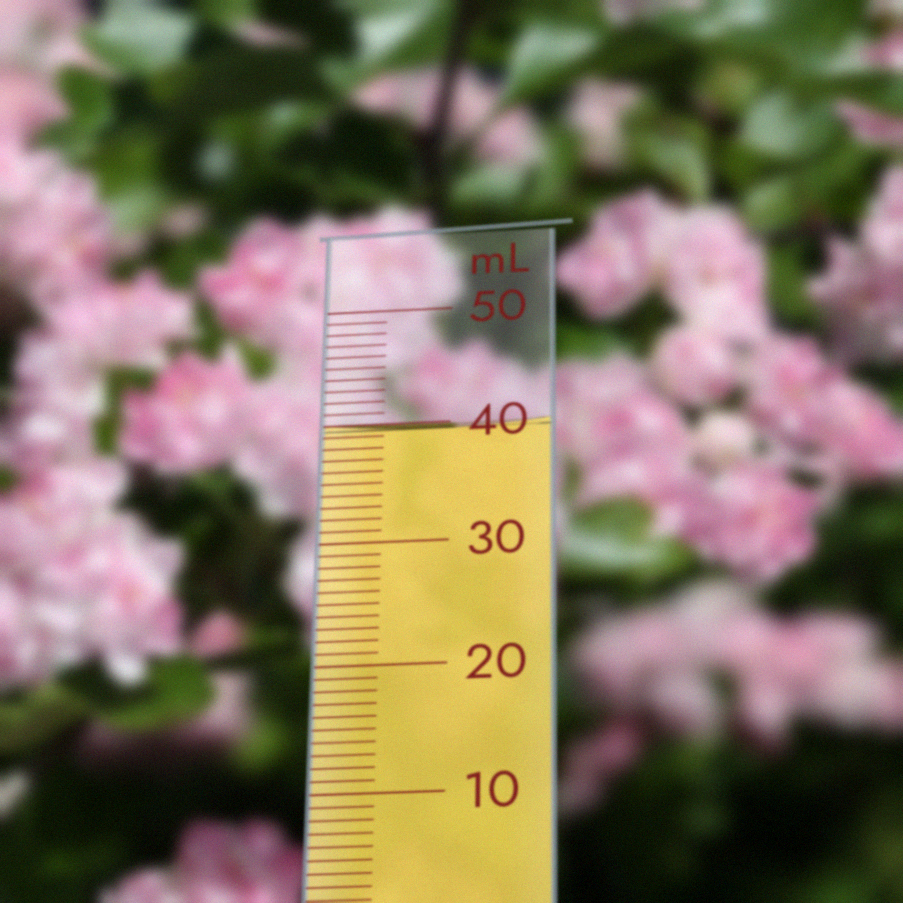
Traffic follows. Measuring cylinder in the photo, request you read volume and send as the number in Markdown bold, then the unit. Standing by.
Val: **39.5** mL
